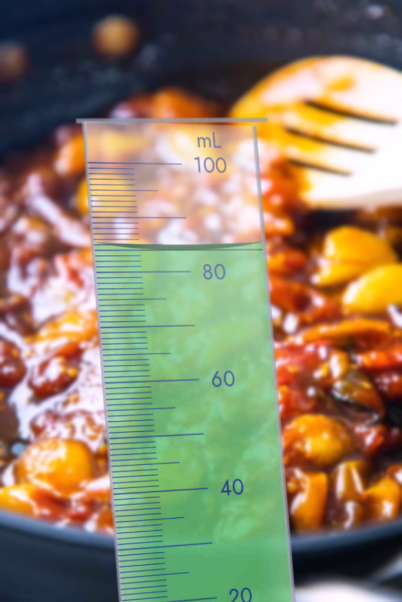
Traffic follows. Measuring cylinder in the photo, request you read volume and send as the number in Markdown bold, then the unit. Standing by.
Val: **84** mL
